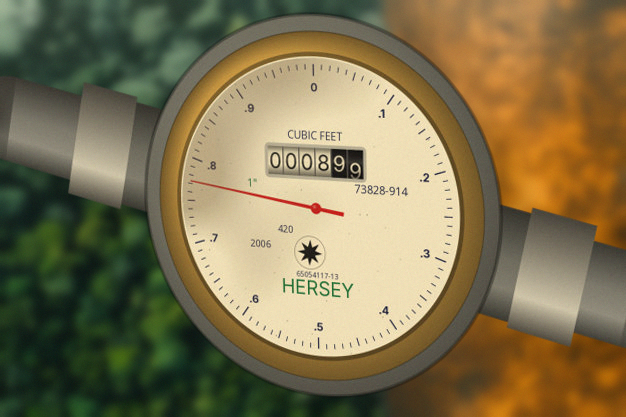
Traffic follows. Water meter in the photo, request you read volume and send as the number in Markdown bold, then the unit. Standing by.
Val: **898.77** ft³
